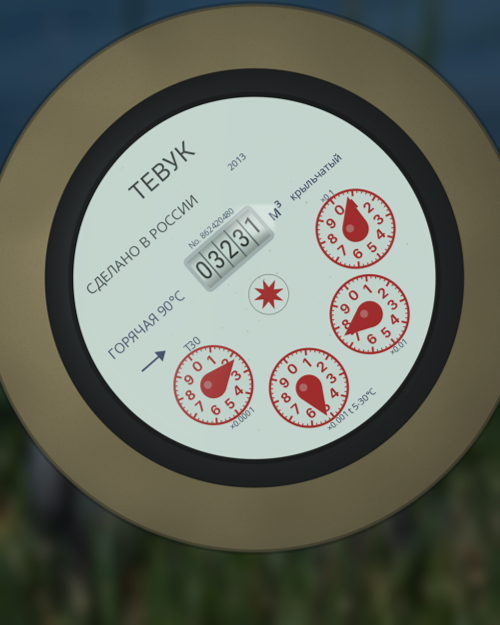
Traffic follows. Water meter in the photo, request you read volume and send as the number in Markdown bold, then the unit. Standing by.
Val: **3231.0752** m³
